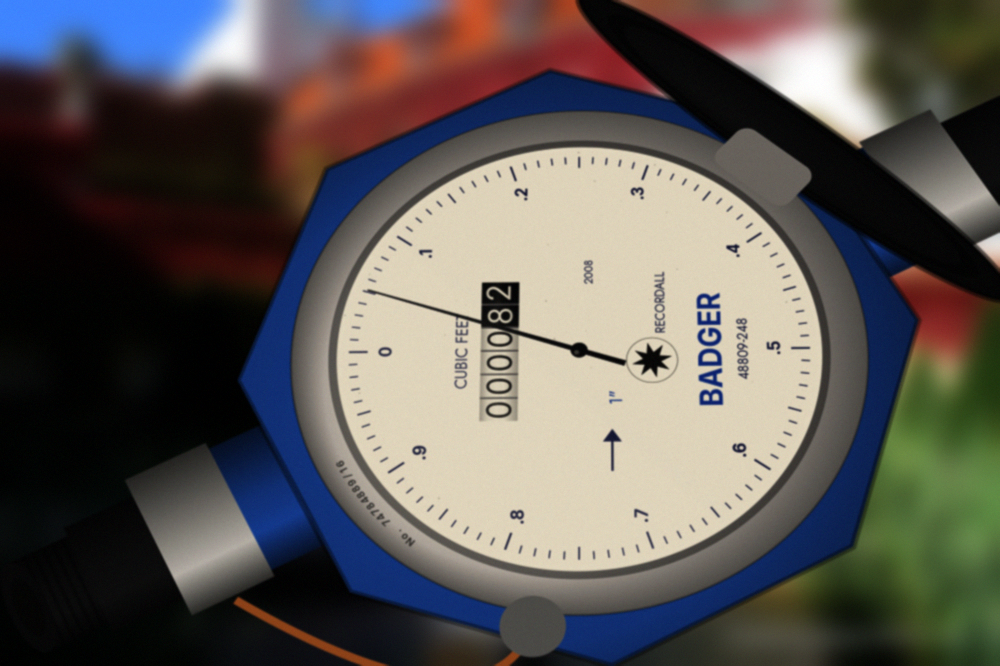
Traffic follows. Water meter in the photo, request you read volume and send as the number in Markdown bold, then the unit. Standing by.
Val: **82.05** ft³
